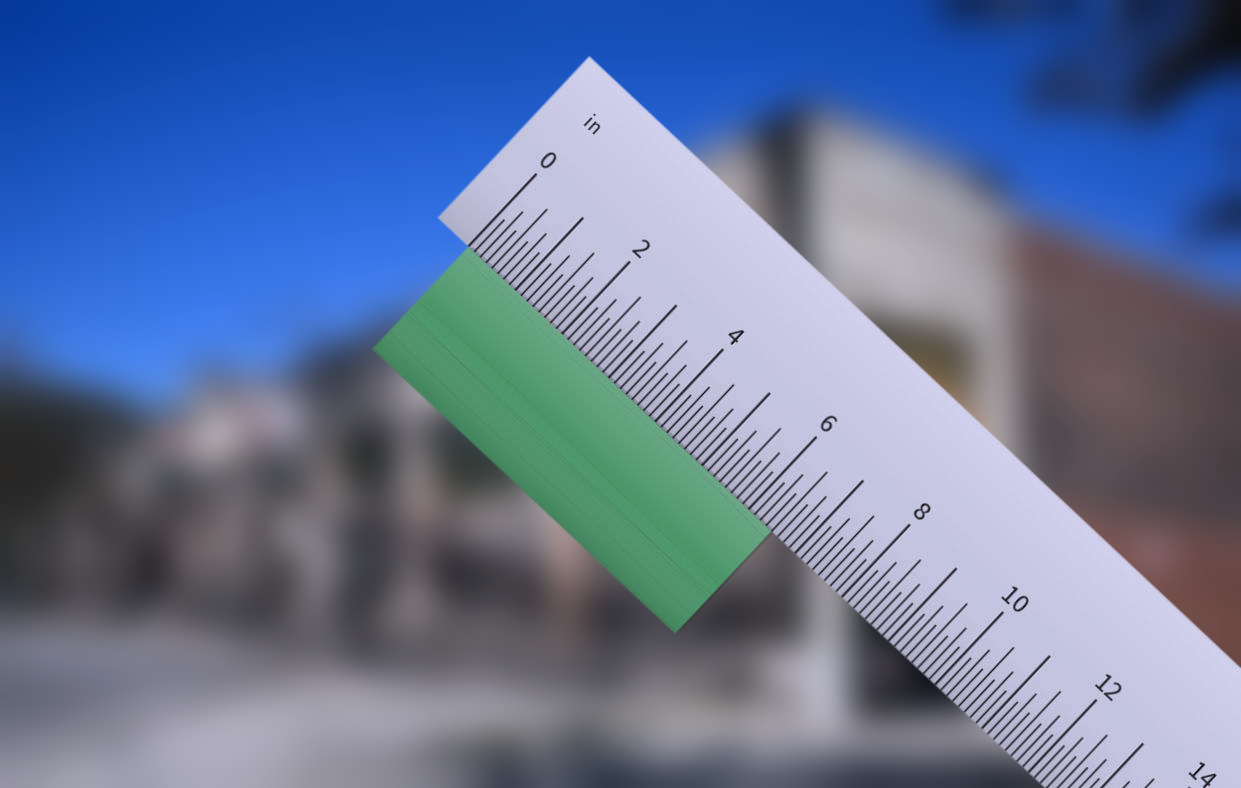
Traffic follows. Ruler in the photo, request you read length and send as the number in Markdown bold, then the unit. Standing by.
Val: **6.5** in
